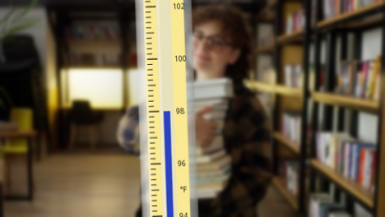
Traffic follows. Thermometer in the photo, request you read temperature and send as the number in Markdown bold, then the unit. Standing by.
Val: **98** °F
